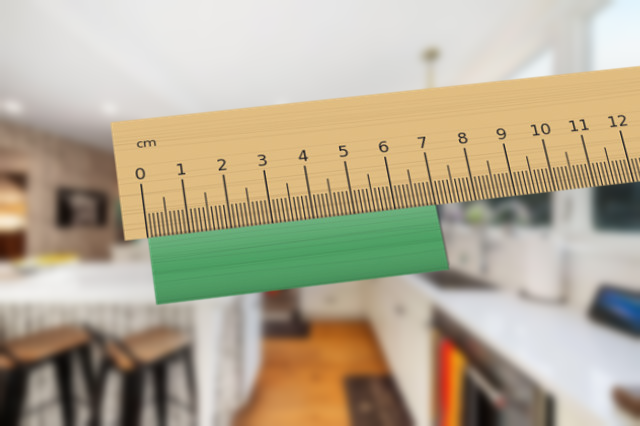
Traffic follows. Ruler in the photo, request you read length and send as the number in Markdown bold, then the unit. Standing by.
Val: **7** cm
